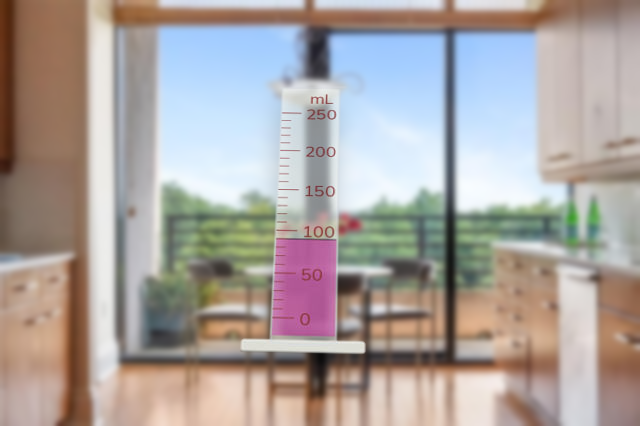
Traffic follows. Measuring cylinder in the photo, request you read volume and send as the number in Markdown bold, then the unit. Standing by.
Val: **90** mL
